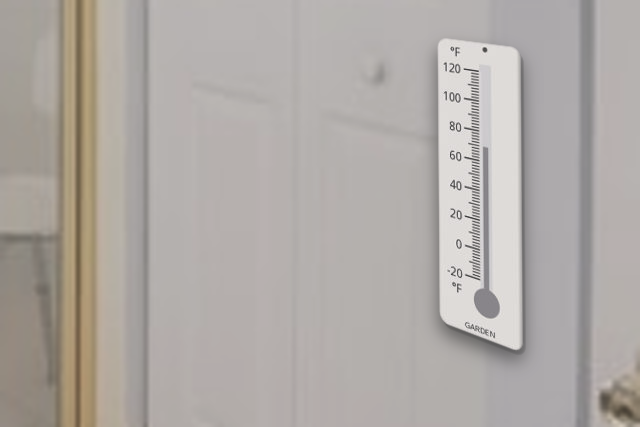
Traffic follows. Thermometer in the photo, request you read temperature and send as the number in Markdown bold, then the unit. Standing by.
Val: **70** °F
